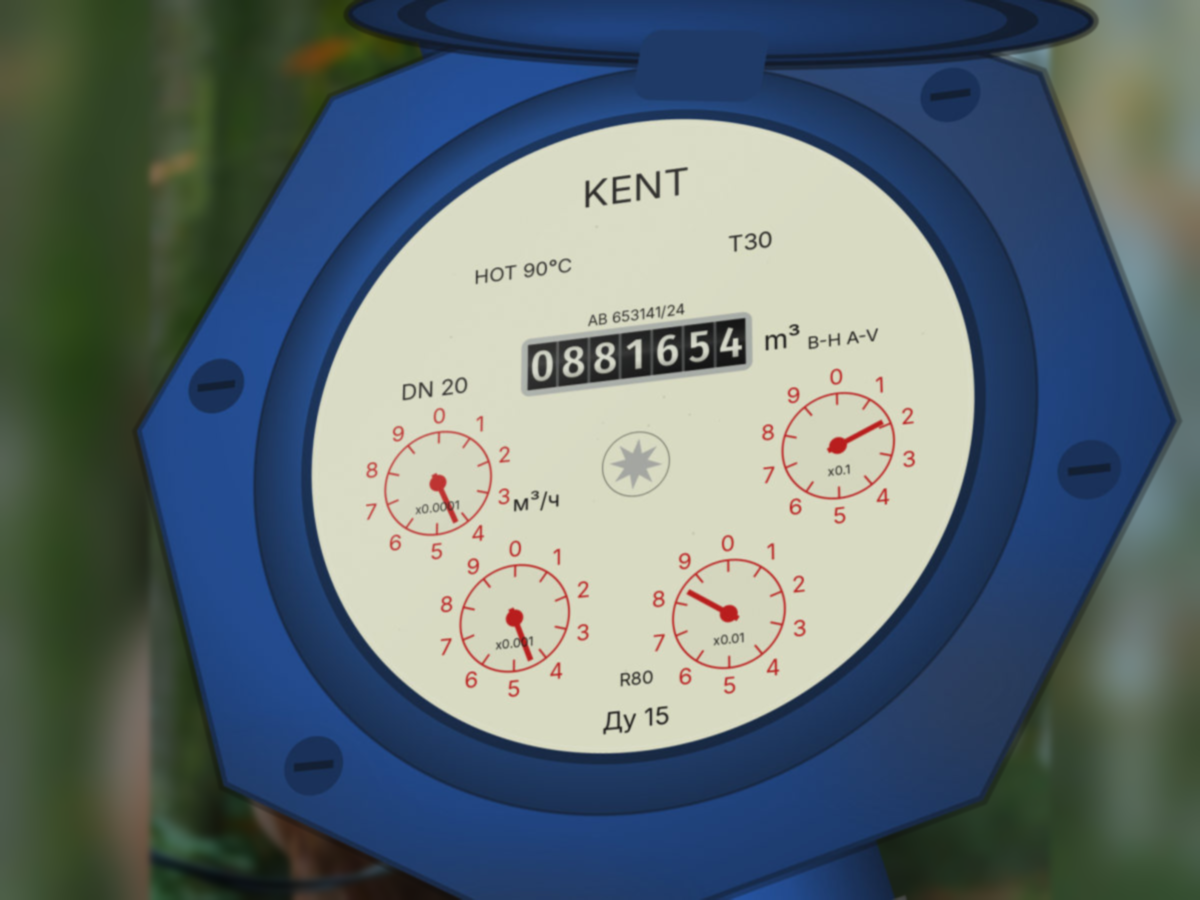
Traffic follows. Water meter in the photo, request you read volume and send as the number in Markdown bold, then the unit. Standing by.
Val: **881654.1844** m³
